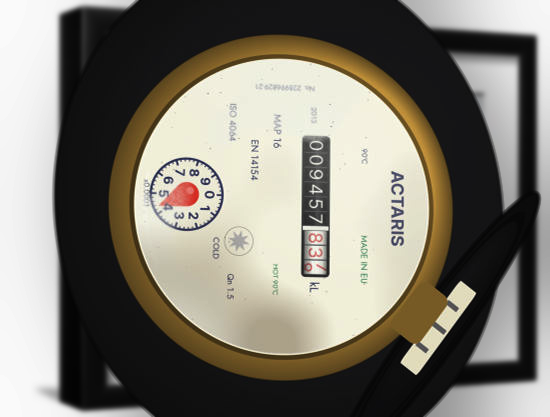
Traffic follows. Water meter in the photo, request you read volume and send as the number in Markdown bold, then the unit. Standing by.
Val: **9457.8374** kL
